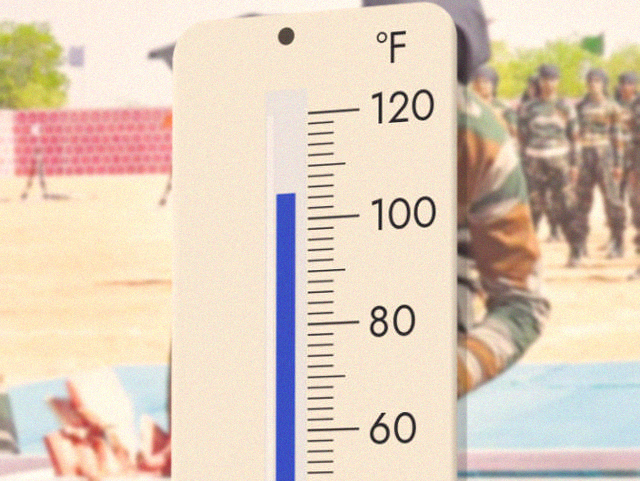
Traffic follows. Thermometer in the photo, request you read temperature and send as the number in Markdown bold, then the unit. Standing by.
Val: **105** °F
